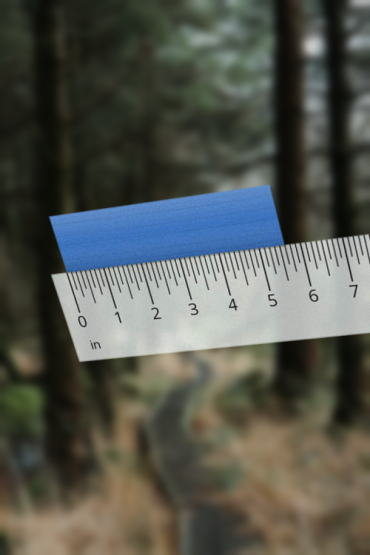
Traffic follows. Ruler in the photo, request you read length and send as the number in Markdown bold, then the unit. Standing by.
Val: **5.625** in
